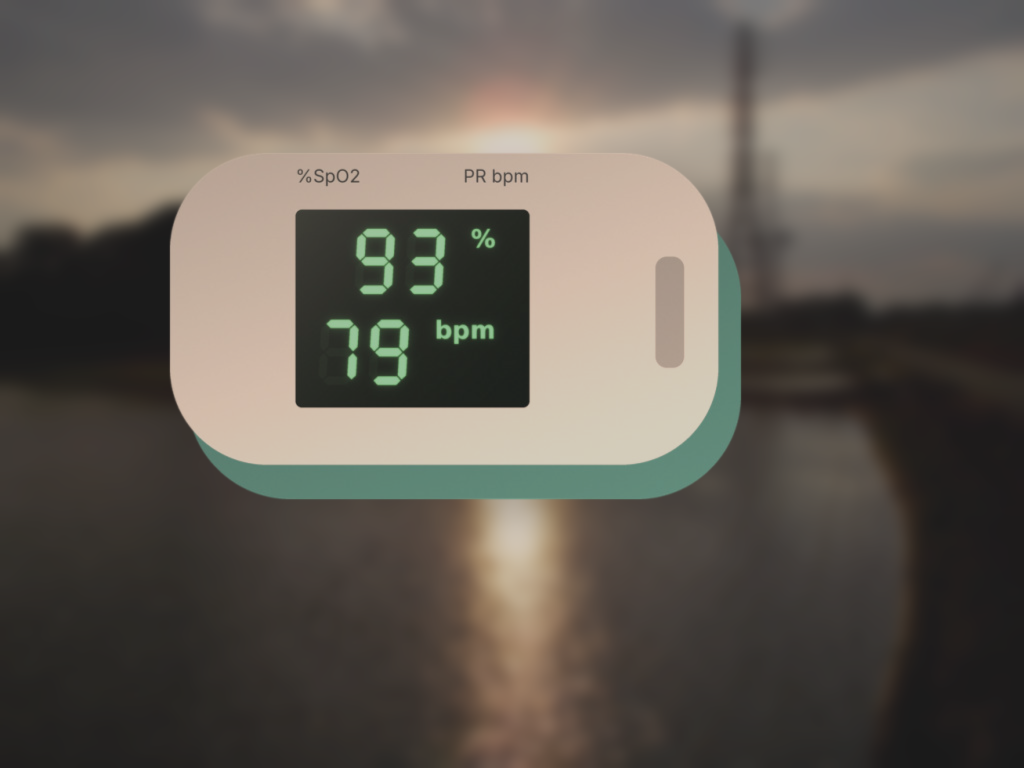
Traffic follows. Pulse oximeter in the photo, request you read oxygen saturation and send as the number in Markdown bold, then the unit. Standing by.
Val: **93** %
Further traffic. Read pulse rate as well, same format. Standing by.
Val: **79** bpm
